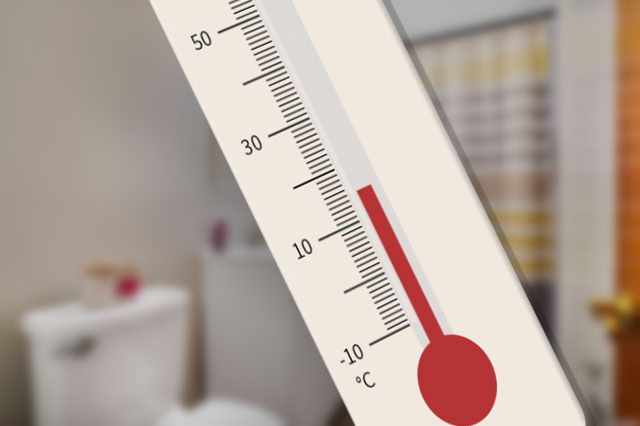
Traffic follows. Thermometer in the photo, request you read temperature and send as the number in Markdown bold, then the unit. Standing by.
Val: **15** °C
